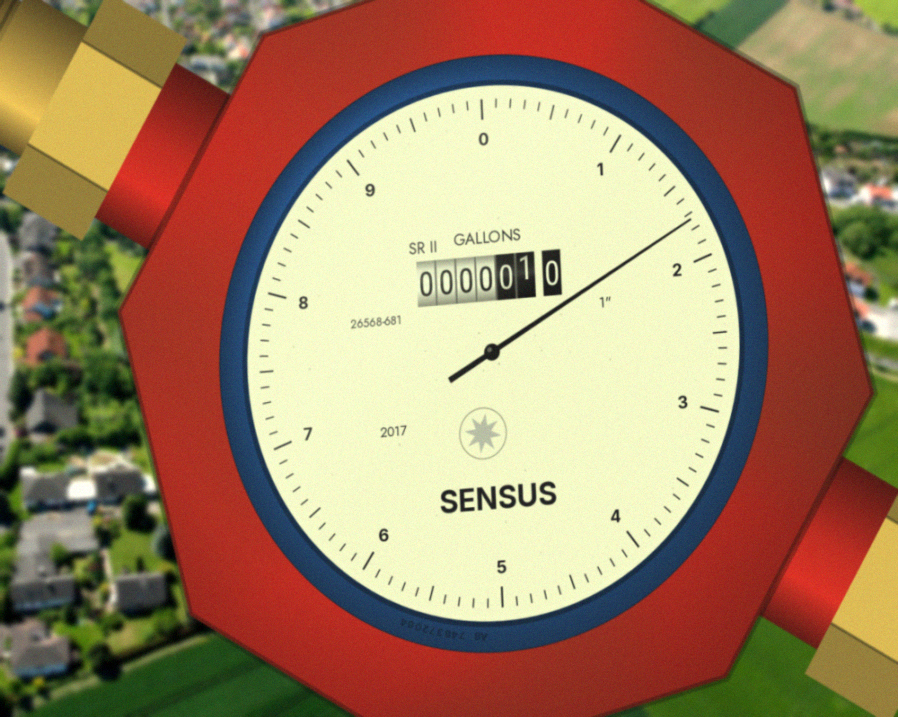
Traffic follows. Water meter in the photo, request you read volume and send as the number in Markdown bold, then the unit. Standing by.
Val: **11.7** gal
